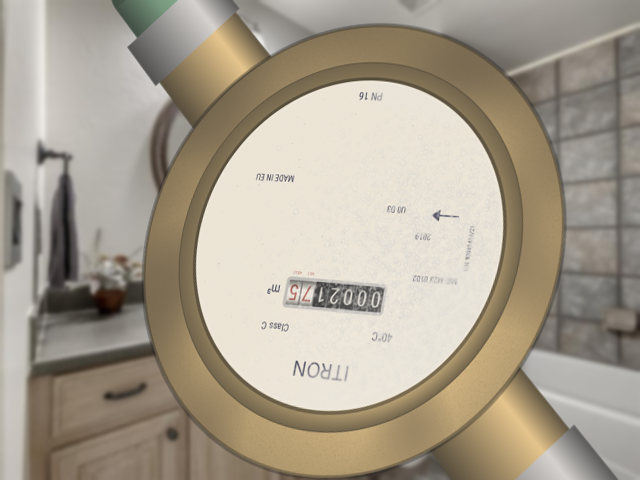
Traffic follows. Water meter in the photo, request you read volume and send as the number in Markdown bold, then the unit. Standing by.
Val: **21.75** m³
